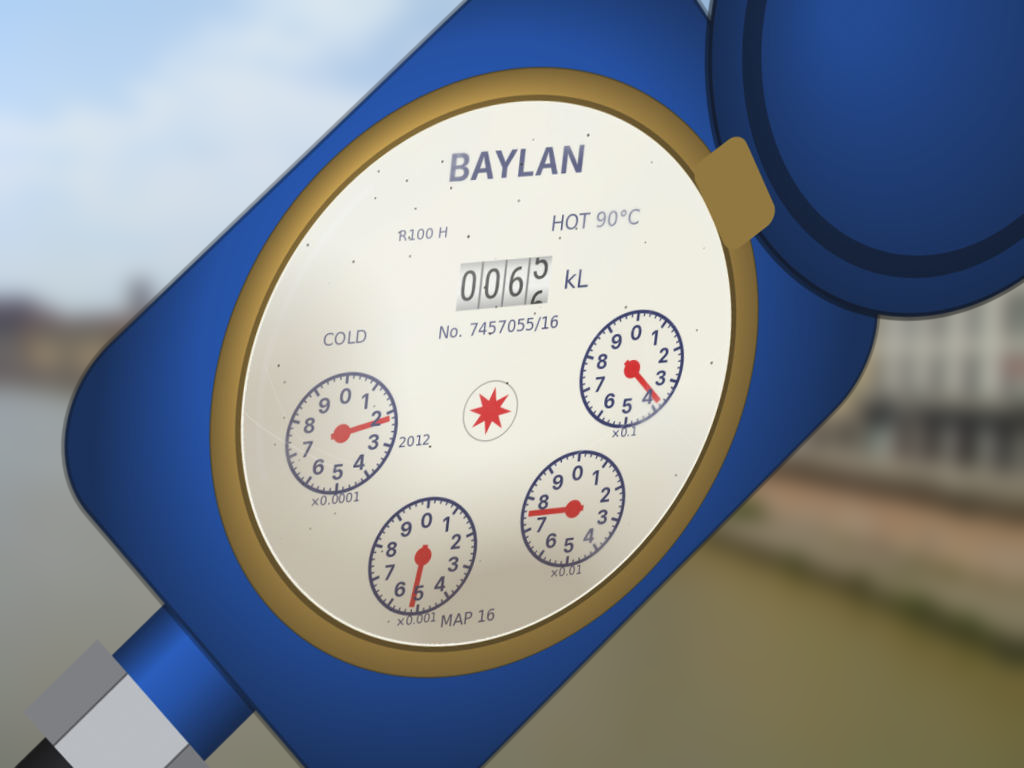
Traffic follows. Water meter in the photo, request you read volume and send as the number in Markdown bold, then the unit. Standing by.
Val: **65.3752** kL
